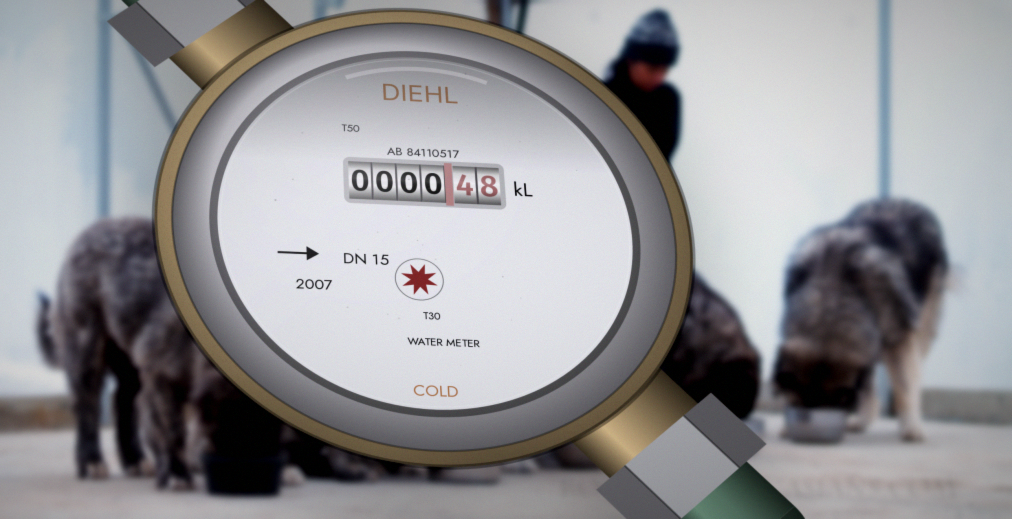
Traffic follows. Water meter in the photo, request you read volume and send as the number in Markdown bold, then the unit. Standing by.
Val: **0.48** kL
